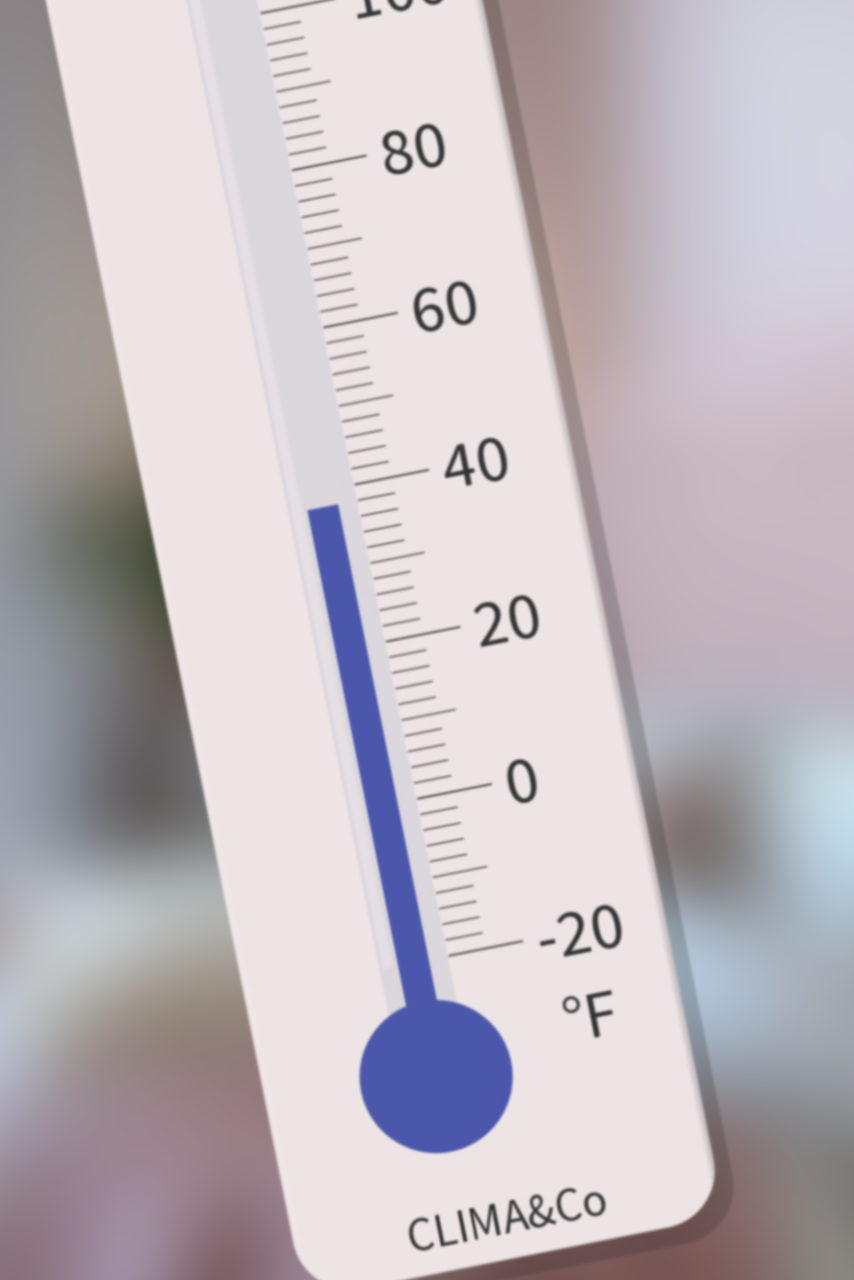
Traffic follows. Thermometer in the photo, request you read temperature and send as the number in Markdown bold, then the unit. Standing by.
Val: **38** °F
